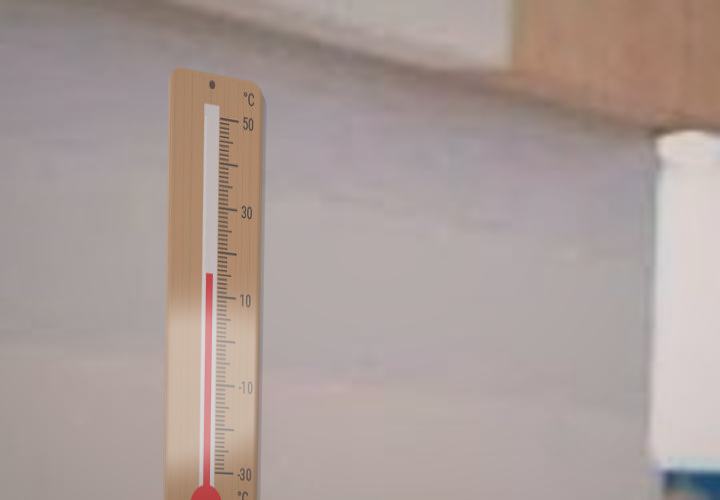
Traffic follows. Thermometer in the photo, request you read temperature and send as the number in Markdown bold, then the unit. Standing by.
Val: **15** °C
